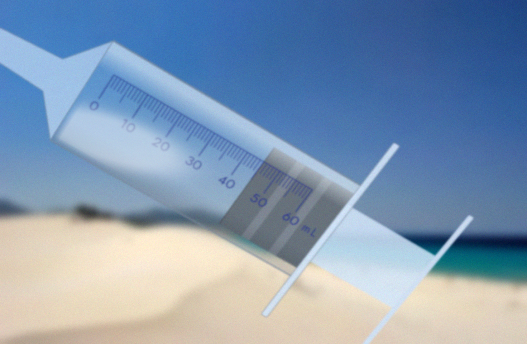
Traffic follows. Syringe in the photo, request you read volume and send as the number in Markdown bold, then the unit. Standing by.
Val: **45** mL
